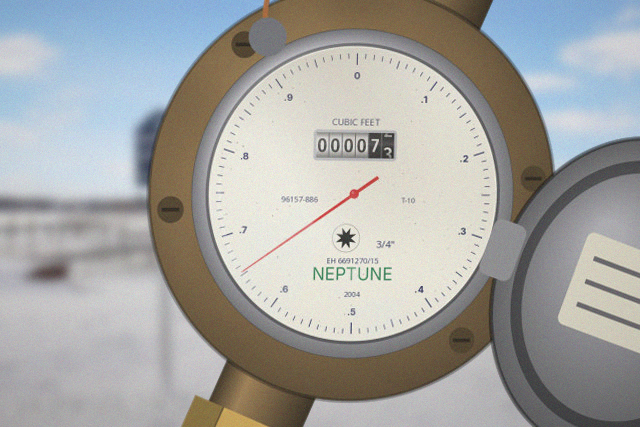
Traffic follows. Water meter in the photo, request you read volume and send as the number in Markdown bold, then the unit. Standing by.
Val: **72.65** ft³
